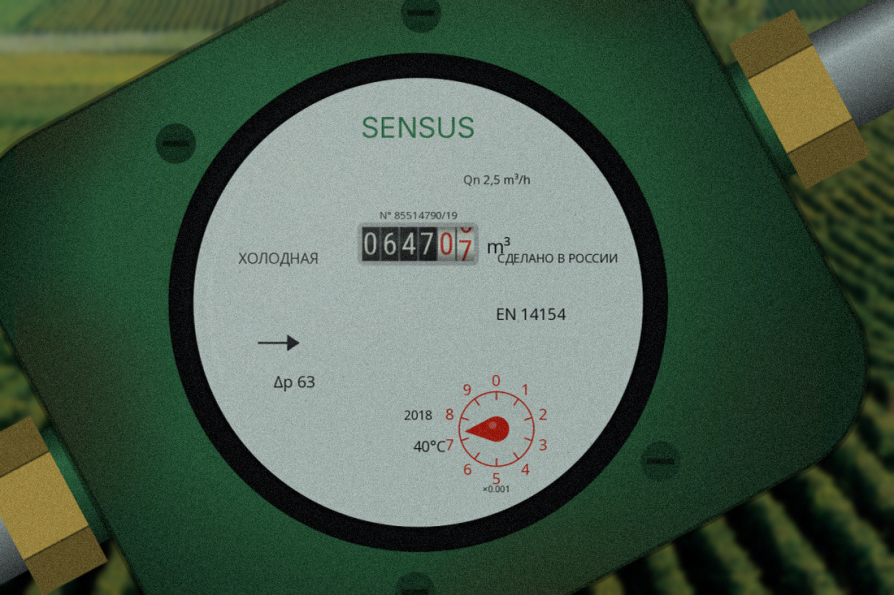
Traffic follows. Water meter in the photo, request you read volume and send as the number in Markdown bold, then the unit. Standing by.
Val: **647.067** m³
